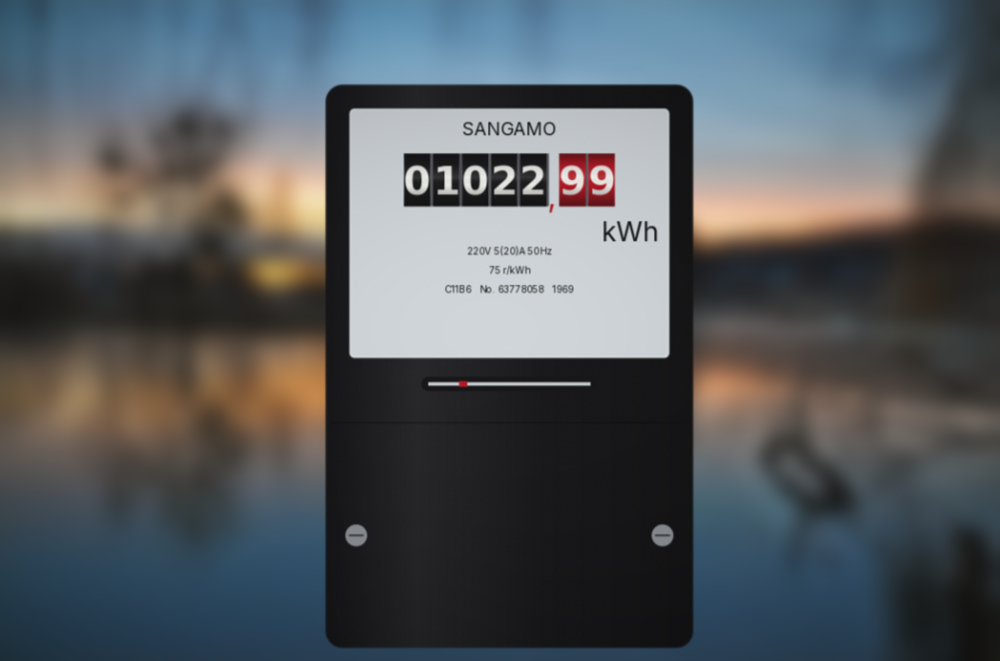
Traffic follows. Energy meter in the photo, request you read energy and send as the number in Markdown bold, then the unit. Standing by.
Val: **1022.99** kWh
